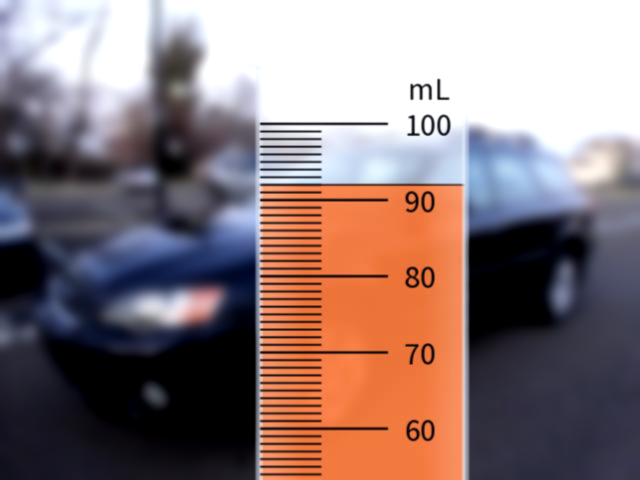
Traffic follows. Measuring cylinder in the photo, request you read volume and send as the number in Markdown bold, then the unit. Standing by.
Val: **92** mL
